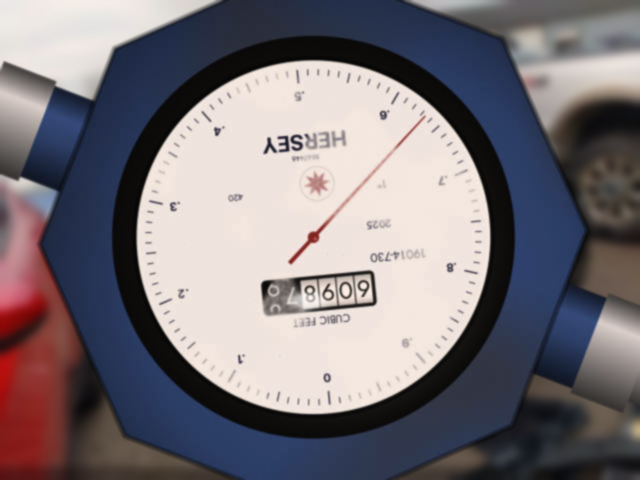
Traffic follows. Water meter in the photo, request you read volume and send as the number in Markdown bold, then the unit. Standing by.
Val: **609878.63** ft³
